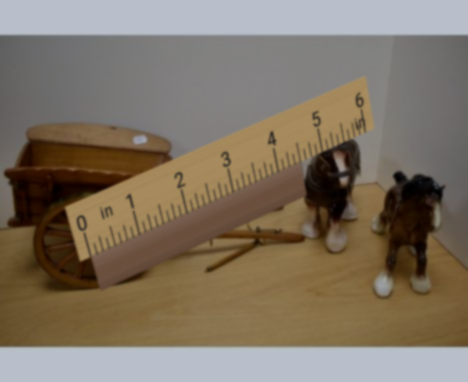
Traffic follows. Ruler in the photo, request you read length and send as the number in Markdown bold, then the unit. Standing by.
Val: **4.5** in
